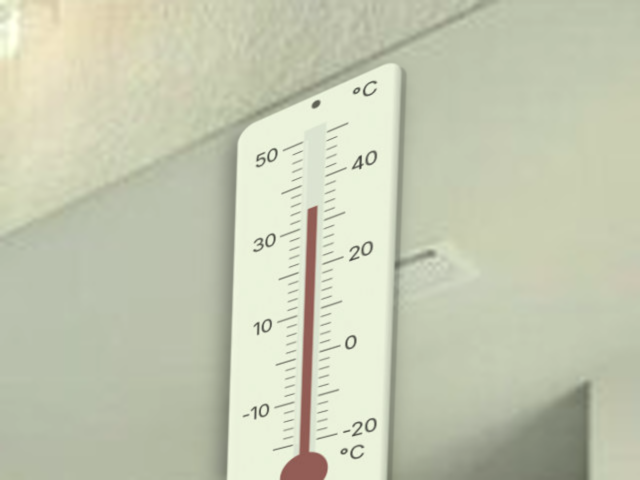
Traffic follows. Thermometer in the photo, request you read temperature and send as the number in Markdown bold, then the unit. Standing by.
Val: **34** °C
